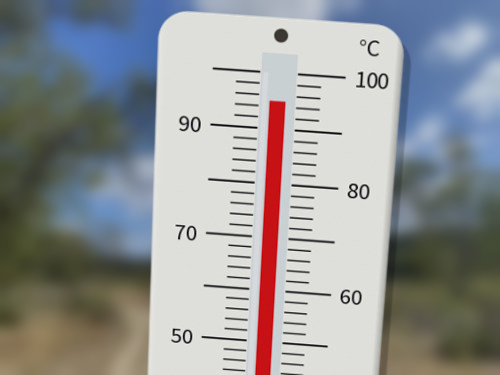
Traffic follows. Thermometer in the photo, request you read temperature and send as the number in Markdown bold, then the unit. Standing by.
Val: **95** °C
